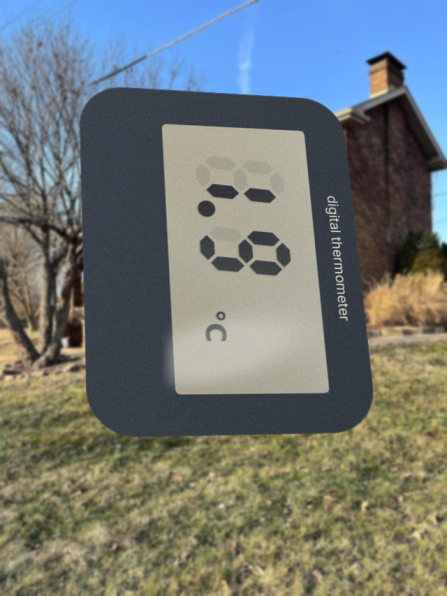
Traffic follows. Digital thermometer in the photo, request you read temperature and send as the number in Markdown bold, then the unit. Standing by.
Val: **1.9** °C
